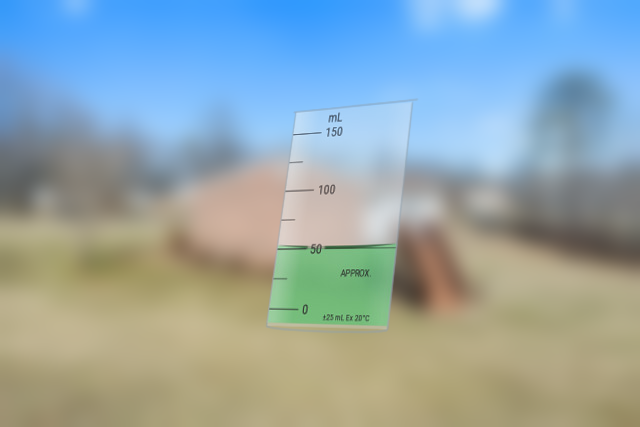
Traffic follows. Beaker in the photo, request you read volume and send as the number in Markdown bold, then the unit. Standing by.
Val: **50** mL
